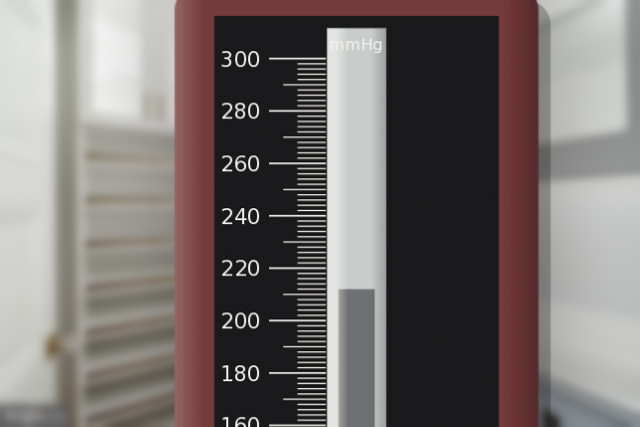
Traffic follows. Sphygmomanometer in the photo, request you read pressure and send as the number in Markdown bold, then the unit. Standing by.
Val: **212** mmHg
